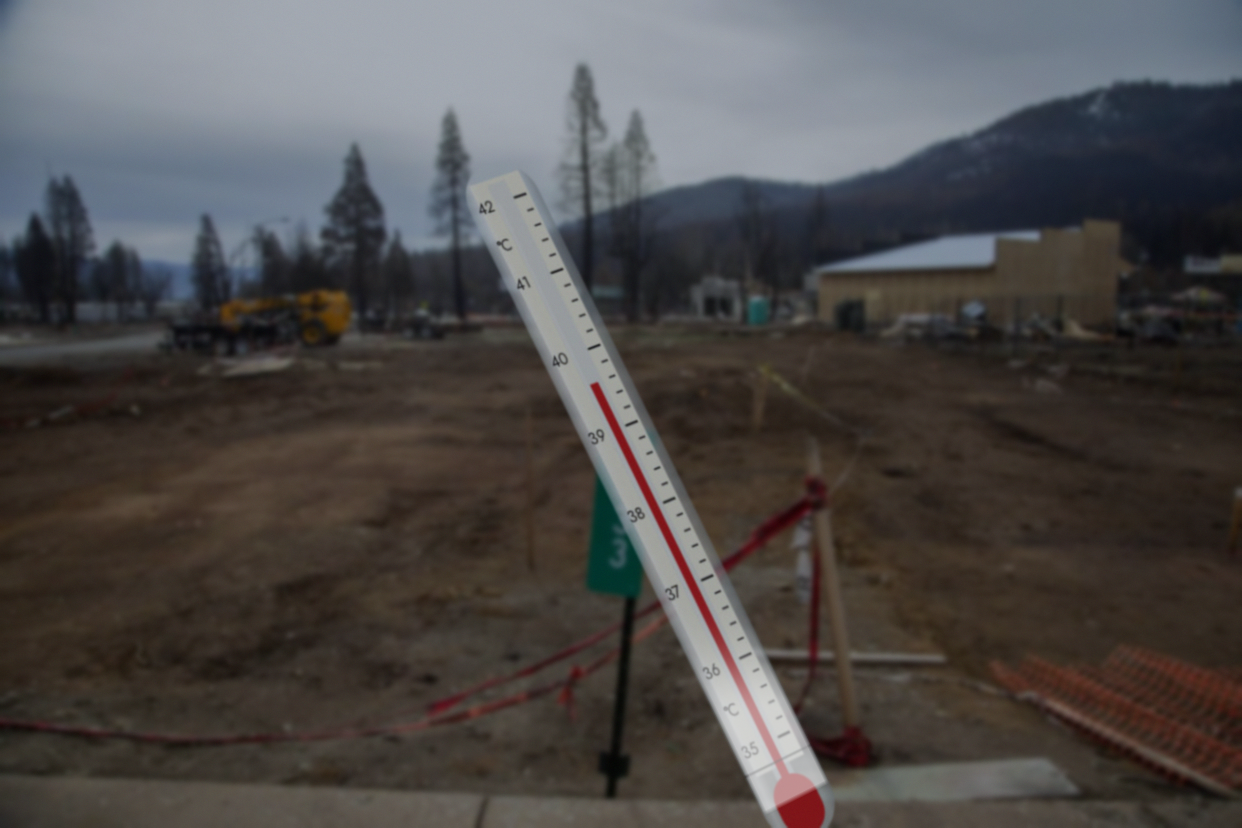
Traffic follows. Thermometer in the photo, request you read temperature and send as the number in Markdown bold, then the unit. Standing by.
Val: **39.6** °C
